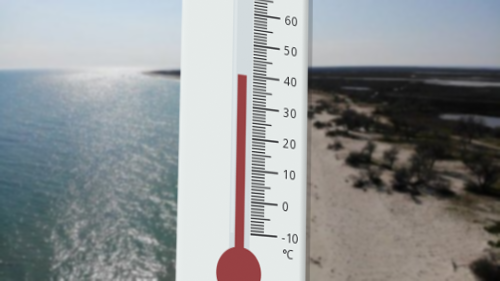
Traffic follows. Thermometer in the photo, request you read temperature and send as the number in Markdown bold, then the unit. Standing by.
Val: **40** °C
